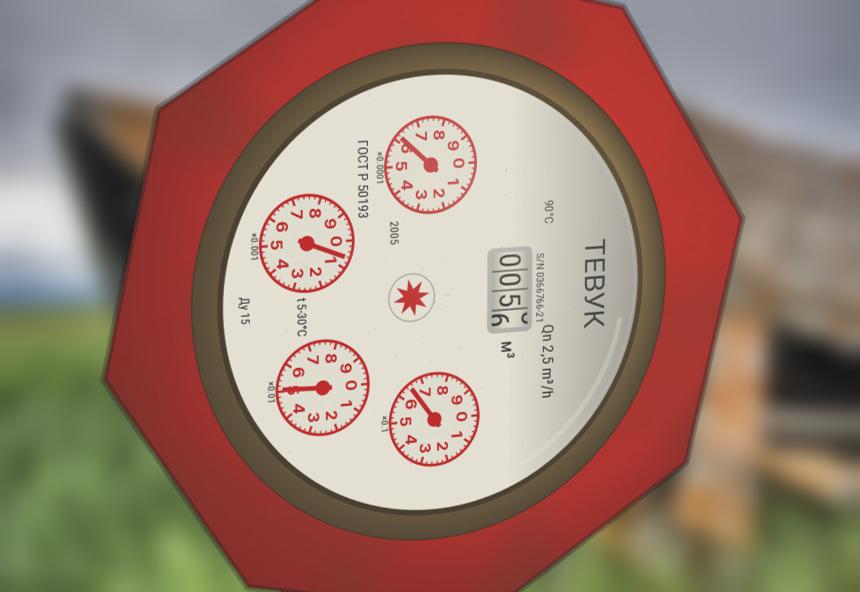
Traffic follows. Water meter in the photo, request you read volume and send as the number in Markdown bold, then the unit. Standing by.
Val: **55.6506** m³
